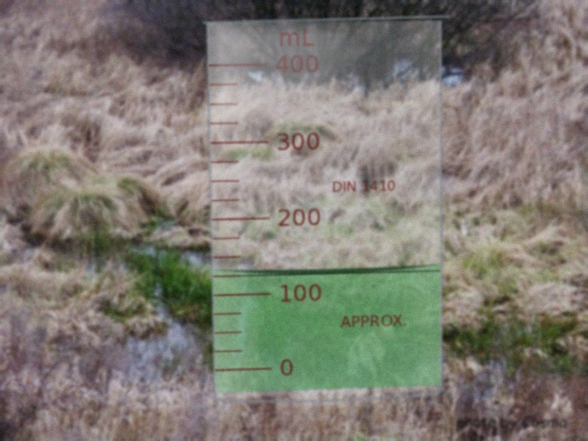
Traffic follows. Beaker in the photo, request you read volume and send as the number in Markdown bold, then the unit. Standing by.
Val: **125** mL
